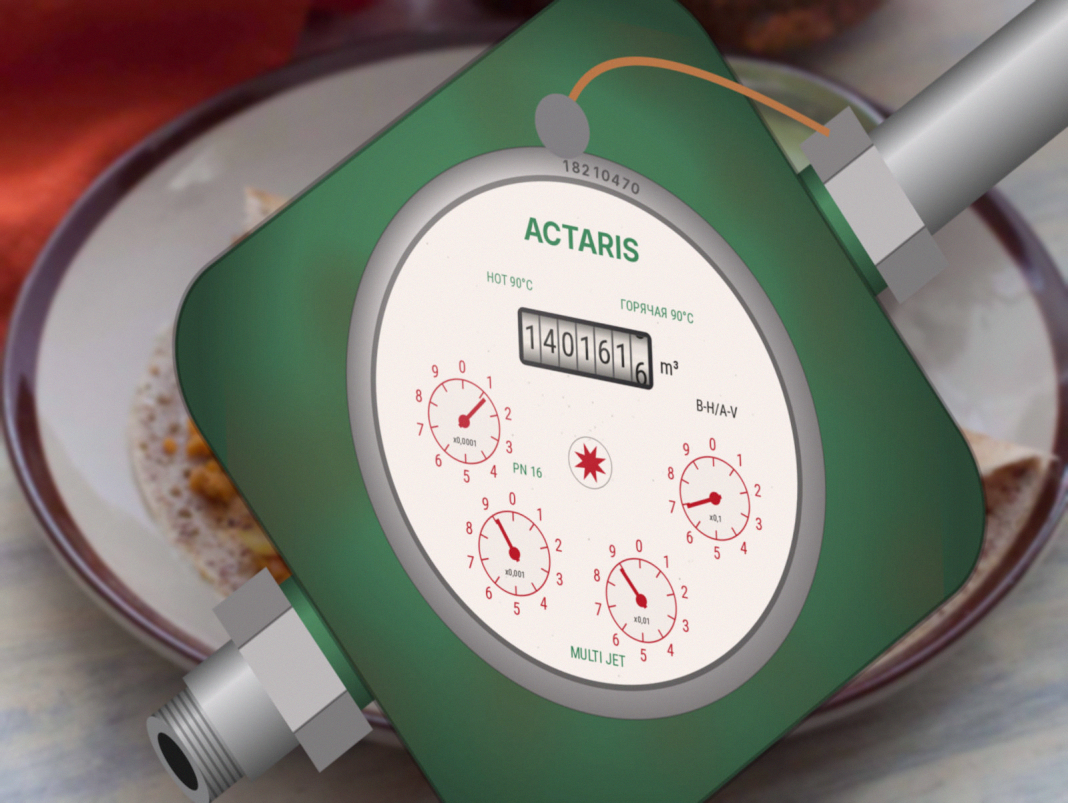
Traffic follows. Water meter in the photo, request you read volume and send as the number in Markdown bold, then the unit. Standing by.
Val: **1401615.6891** m³
